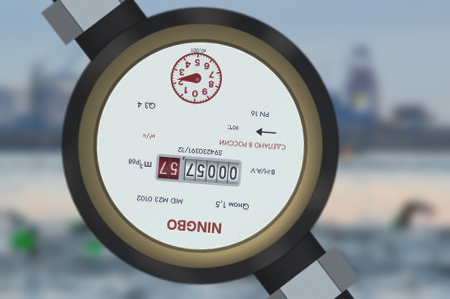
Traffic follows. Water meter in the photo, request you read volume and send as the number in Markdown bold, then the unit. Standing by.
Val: **57.572** m³
